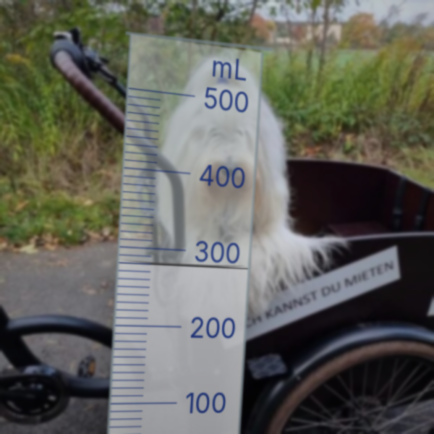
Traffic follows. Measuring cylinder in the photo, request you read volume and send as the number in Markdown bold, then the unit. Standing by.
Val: **280** mL
